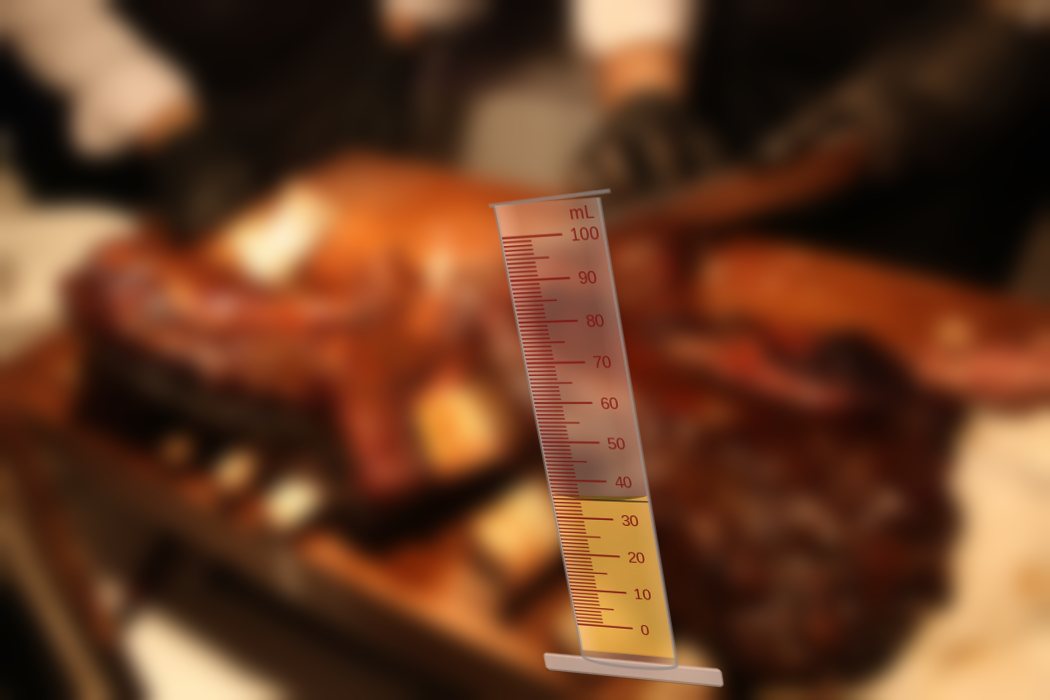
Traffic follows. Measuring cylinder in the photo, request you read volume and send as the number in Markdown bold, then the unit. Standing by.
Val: **35** mL
